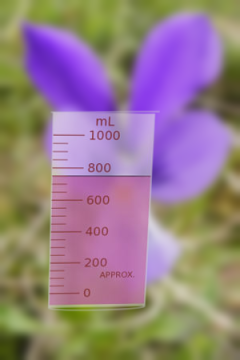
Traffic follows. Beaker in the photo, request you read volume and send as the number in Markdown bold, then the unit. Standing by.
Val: **750** mL
